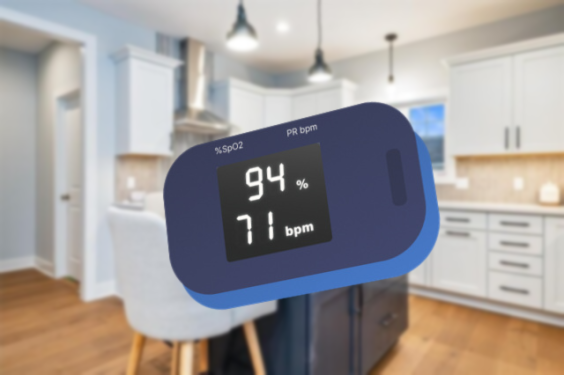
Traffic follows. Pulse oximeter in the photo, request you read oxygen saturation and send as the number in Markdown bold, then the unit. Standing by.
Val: **94** %
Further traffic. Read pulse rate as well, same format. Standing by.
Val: **71** bpm
